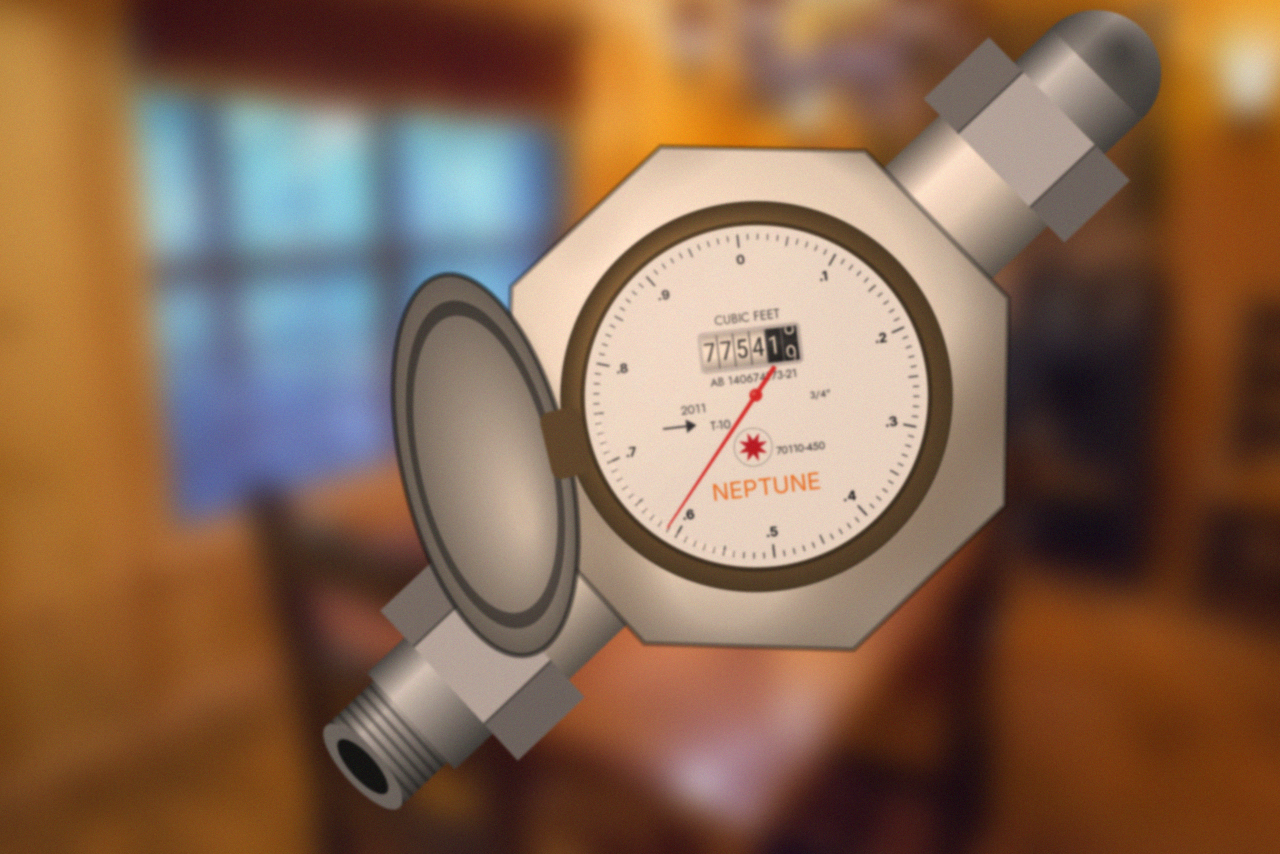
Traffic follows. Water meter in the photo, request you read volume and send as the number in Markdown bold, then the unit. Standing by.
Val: **775418.61** ft³
